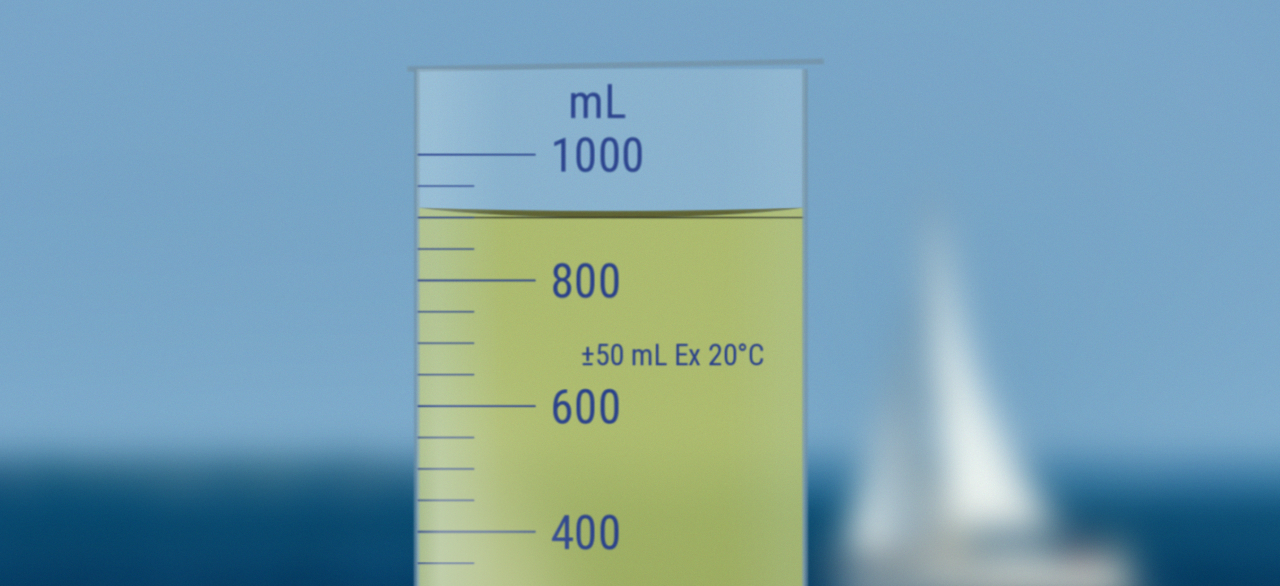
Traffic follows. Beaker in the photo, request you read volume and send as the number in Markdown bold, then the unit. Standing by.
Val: **900** mL
